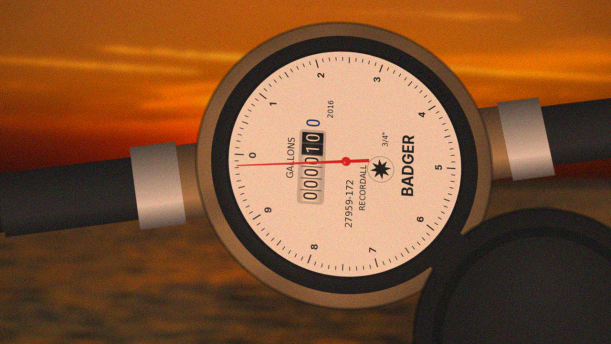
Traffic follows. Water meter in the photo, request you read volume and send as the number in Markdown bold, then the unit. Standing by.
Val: **99.8** gal
